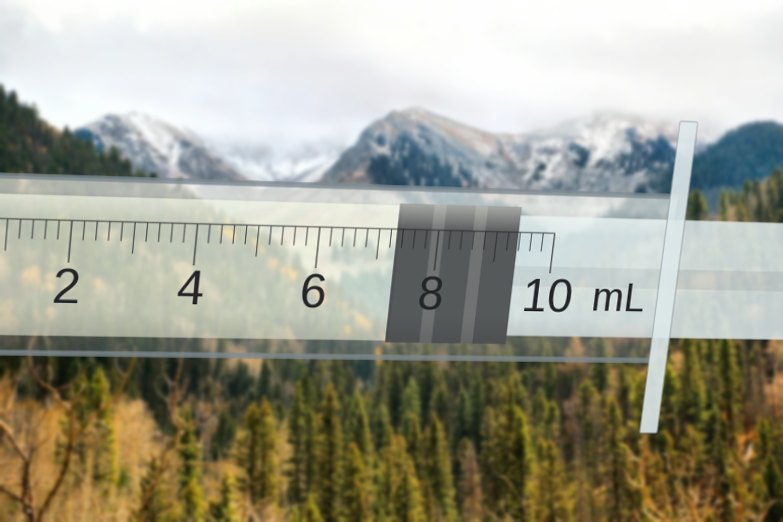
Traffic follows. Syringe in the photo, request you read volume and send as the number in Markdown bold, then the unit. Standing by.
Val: **7.3** mL
